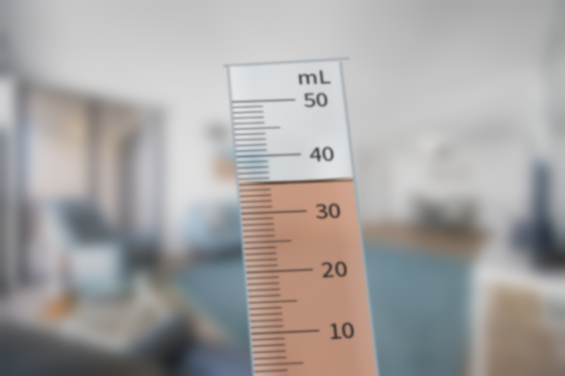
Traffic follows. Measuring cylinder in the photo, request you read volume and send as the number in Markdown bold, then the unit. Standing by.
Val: **35** mL
